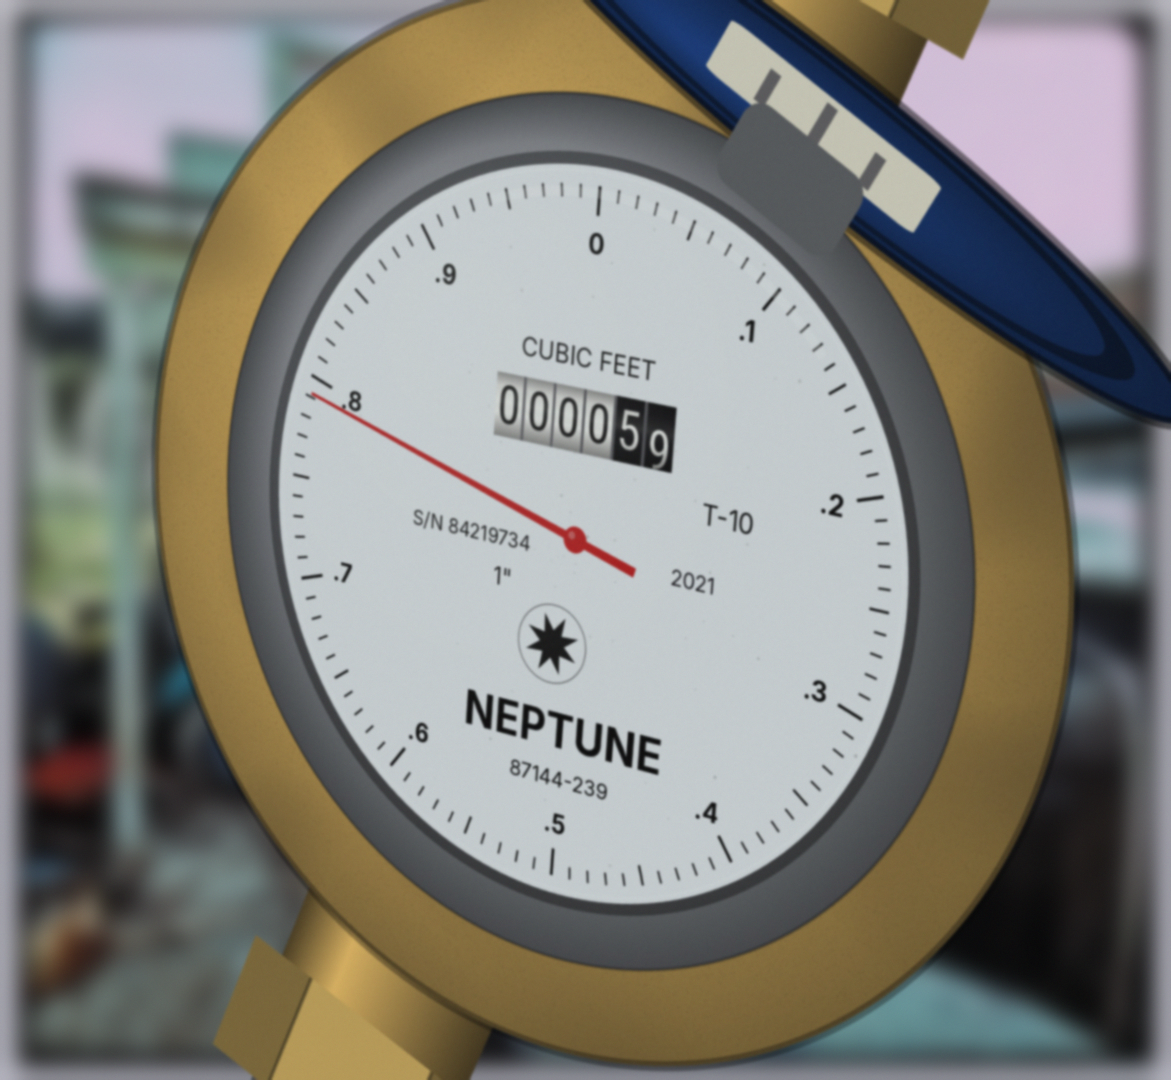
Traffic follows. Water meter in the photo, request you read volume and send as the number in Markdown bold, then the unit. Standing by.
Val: **58.79** ft³
